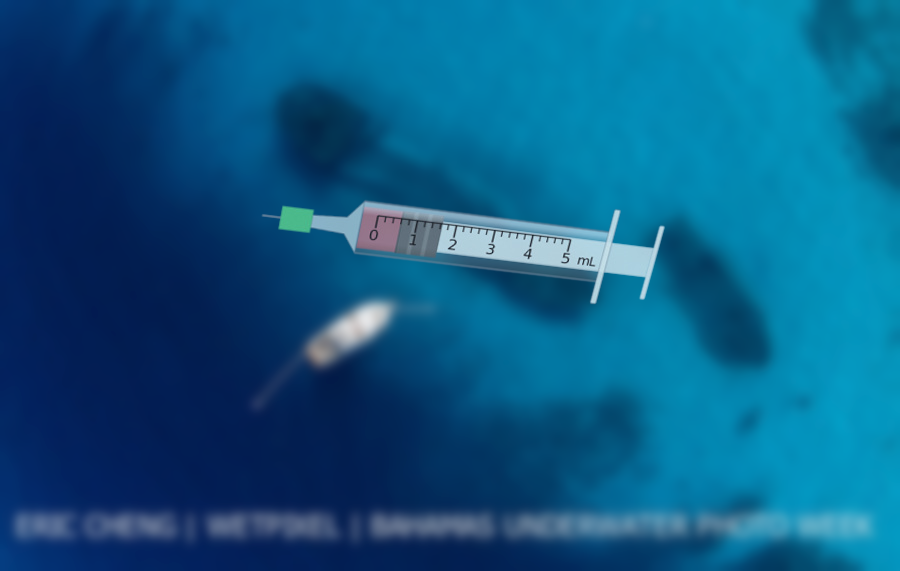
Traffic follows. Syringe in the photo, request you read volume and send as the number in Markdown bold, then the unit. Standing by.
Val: **0.6** mL
